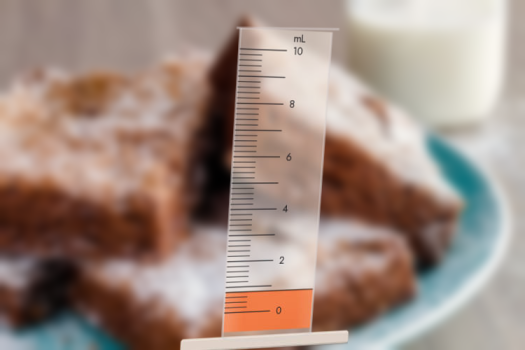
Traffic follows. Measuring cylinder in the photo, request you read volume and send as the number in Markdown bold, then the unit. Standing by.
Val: **0.8** mL
